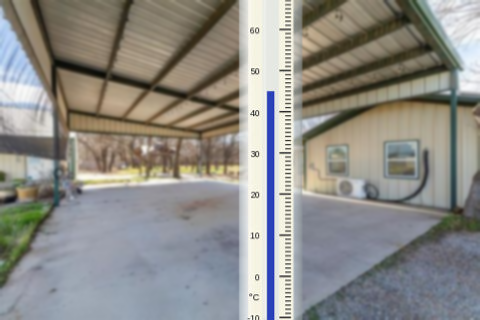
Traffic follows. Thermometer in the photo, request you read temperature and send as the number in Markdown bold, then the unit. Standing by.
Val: **45** °C
